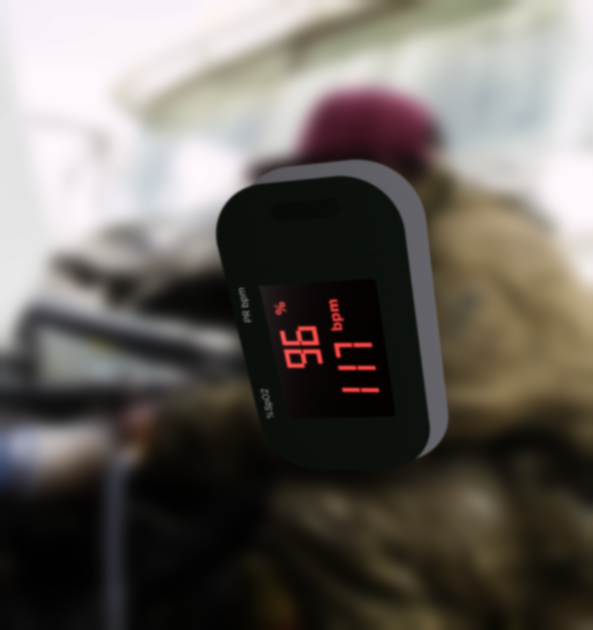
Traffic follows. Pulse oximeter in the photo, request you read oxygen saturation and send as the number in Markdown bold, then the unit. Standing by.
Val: **96** %
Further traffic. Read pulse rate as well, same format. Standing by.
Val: **117** bpm
